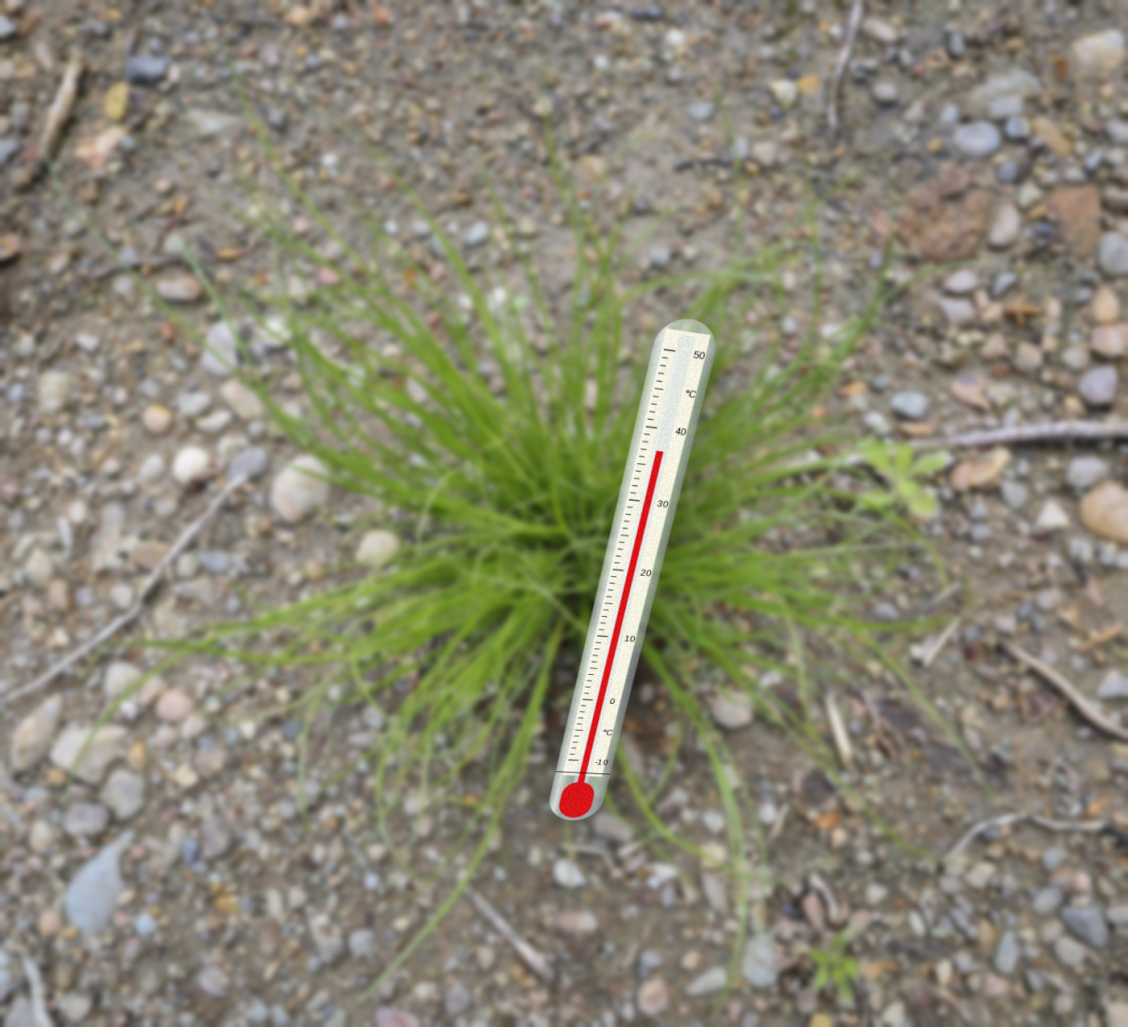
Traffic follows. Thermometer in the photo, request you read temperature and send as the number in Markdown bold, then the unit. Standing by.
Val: **37** °C
